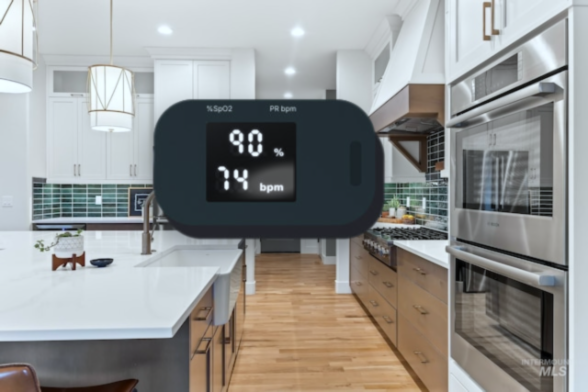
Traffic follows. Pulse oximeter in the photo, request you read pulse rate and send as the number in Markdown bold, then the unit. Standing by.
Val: **74** bpm
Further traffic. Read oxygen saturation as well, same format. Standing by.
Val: **90** %
